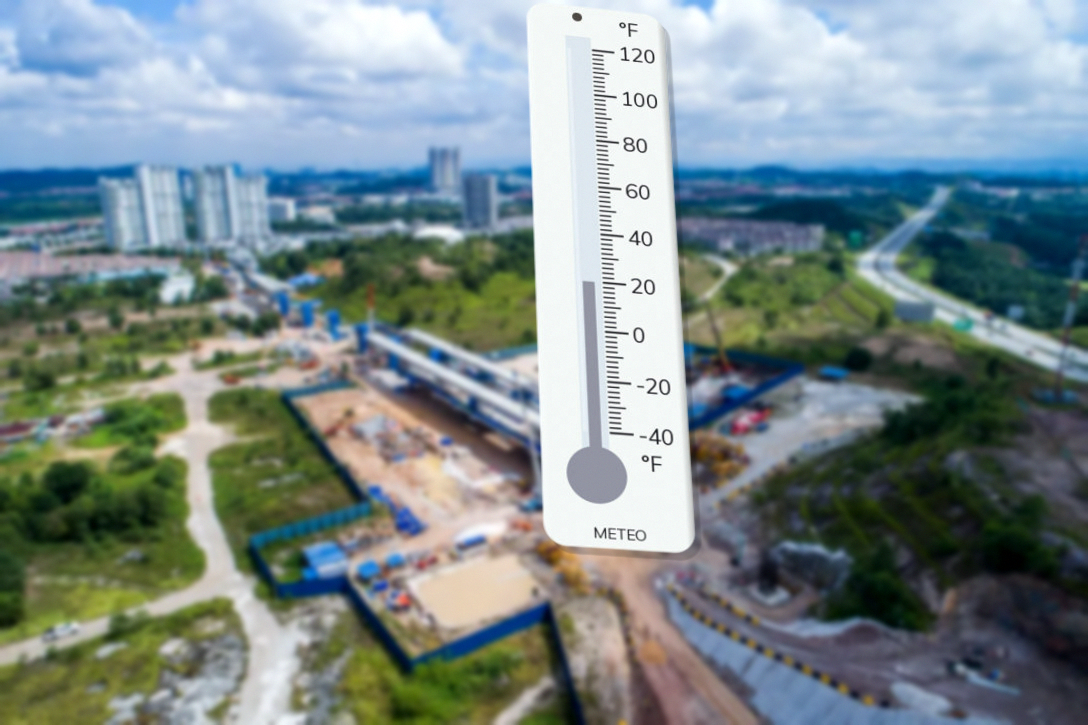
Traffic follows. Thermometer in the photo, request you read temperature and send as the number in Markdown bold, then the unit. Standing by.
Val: **20** °F
